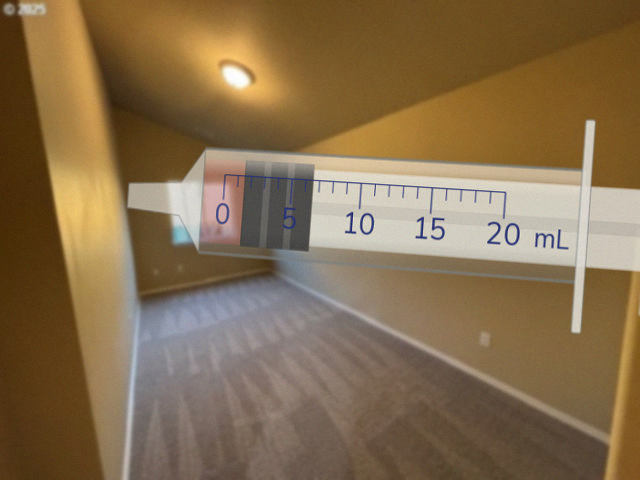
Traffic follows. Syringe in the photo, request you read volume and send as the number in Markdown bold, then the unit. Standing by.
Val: **1.5** mL
